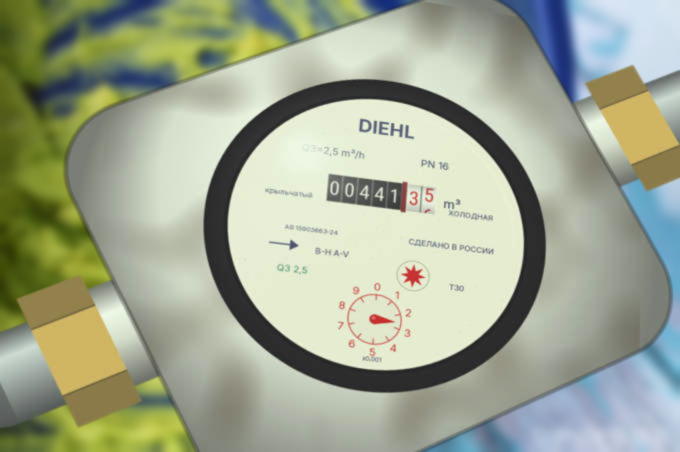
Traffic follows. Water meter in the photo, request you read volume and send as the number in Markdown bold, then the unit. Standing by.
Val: **441.352** m³
